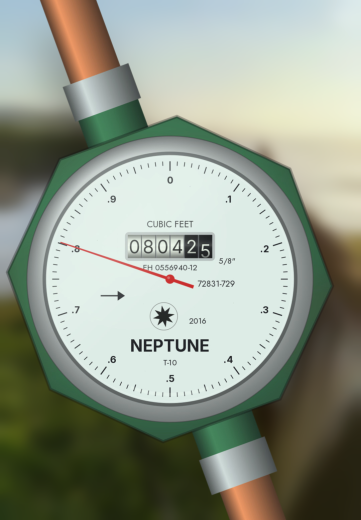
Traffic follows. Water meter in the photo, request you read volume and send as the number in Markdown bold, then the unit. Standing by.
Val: **80424.80** ft³
